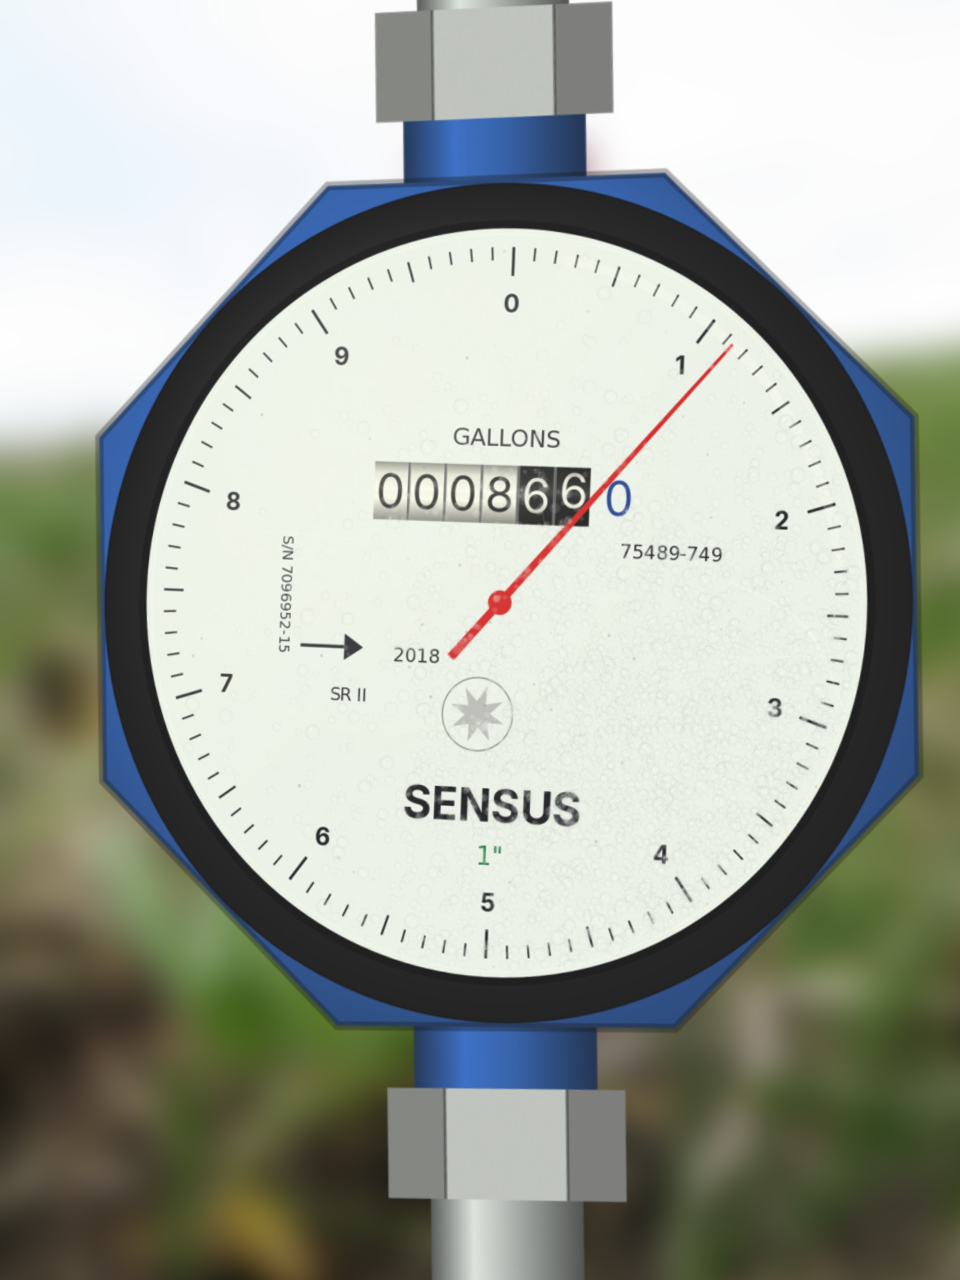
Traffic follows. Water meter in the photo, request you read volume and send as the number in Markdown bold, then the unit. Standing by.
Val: **8661.1** gal
